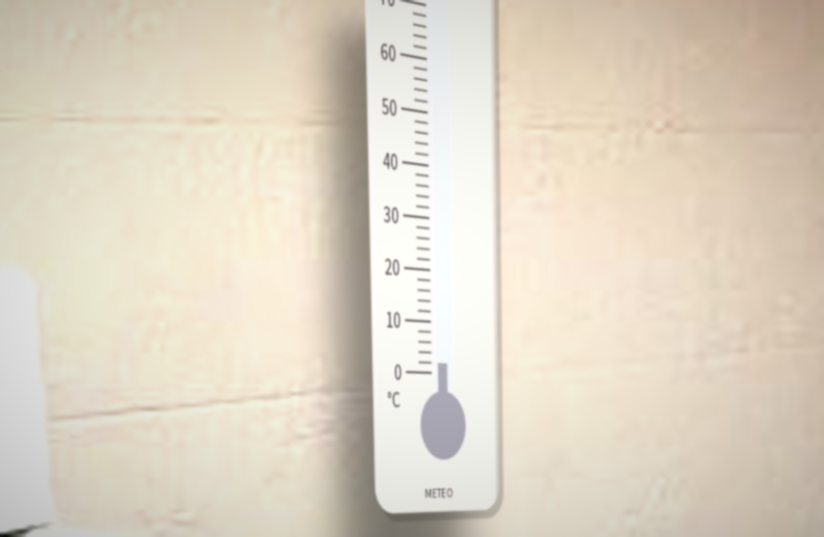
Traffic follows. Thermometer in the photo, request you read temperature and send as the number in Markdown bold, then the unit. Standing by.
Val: **2** °C
